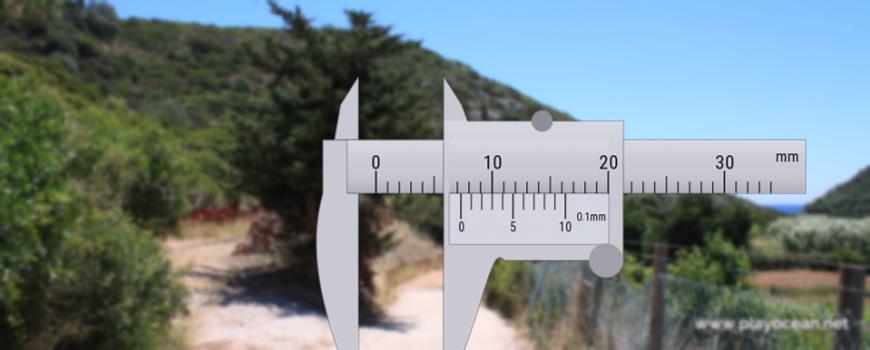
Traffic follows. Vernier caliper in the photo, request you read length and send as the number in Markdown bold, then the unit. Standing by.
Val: **7.3** mm
